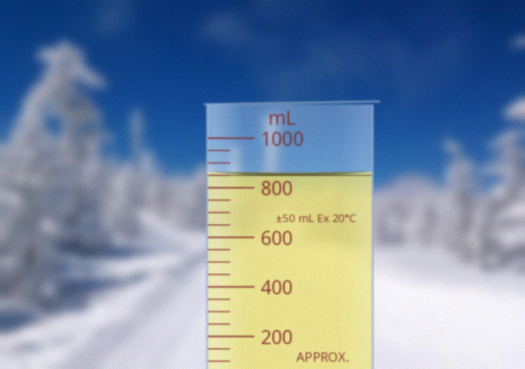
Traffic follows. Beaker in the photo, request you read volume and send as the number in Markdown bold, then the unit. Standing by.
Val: **850** mL
